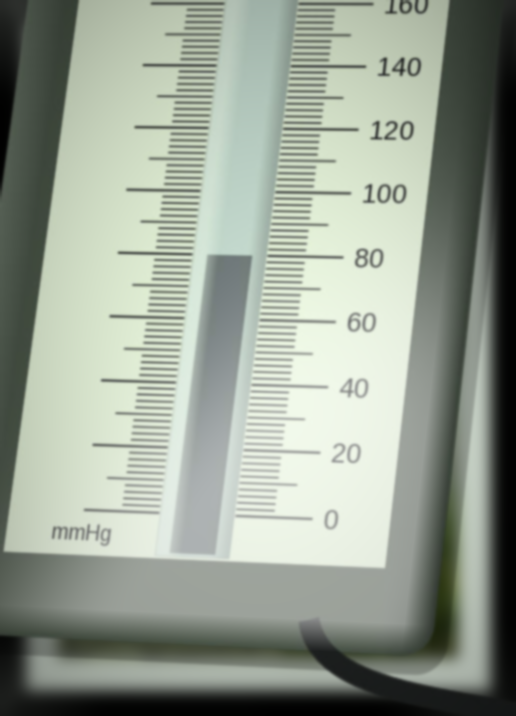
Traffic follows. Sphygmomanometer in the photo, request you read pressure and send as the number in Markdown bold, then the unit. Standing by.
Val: **80** mmHg
